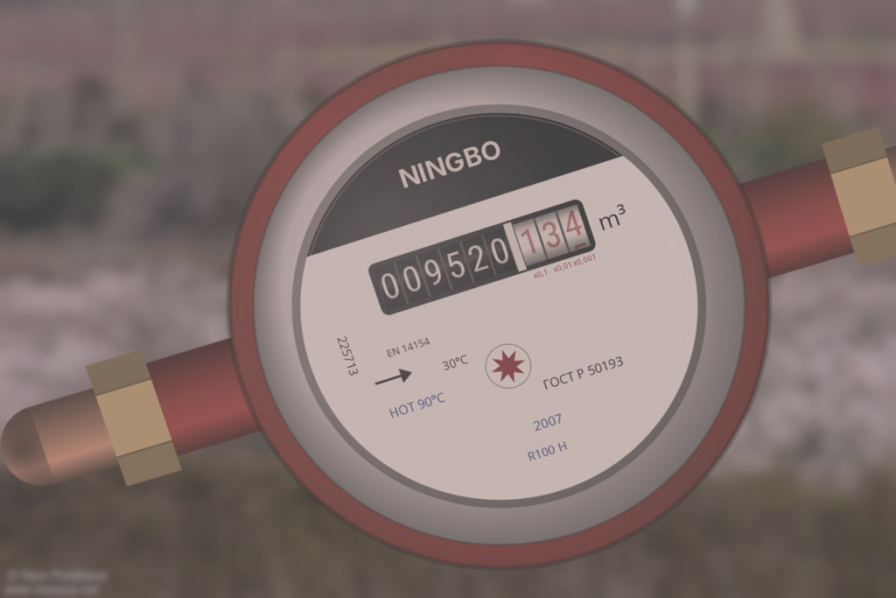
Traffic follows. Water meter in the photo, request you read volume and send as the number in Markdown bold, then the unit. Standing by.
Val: **9520.134** m³
